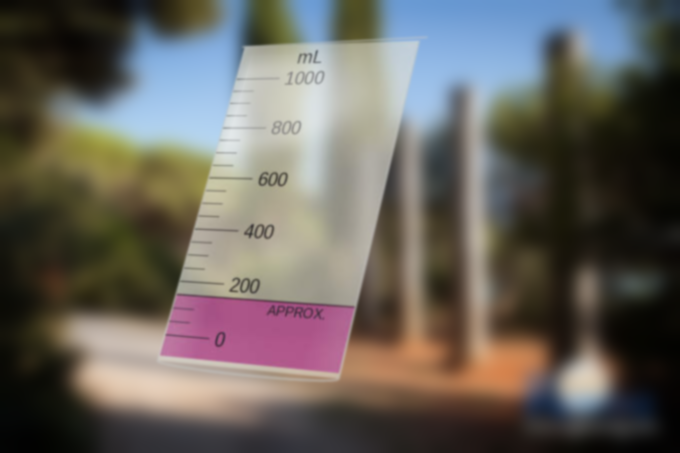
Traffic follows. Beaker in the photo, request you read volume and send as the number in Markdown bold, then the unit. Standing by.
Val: **150** mL
